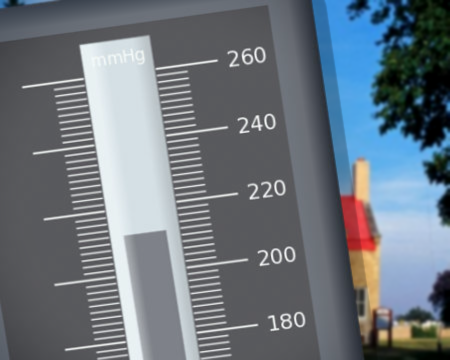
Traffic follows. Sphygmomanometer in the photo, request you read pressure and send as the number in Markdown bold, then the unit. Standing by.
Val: **212** mmHg
